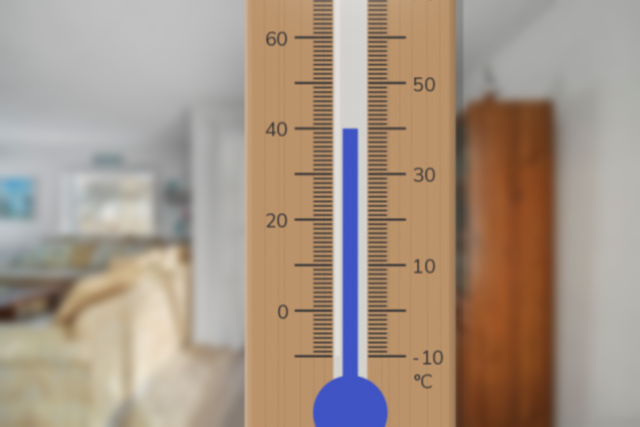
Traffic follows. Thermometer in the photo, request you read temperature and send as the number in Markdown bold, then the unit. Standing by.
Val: **40** °C
